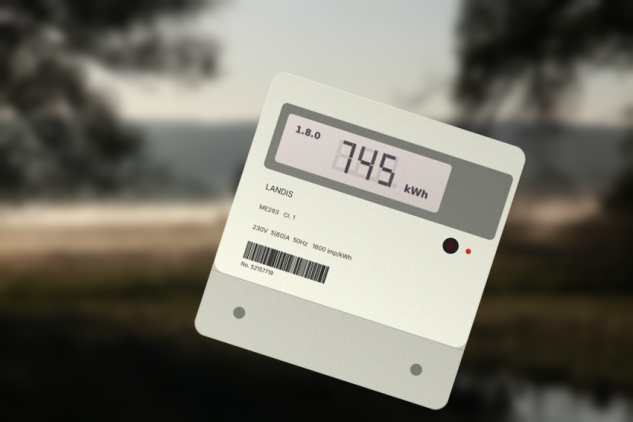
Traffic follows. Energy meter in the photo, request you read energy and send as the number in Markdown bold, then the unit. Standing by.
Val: **745** kWh
